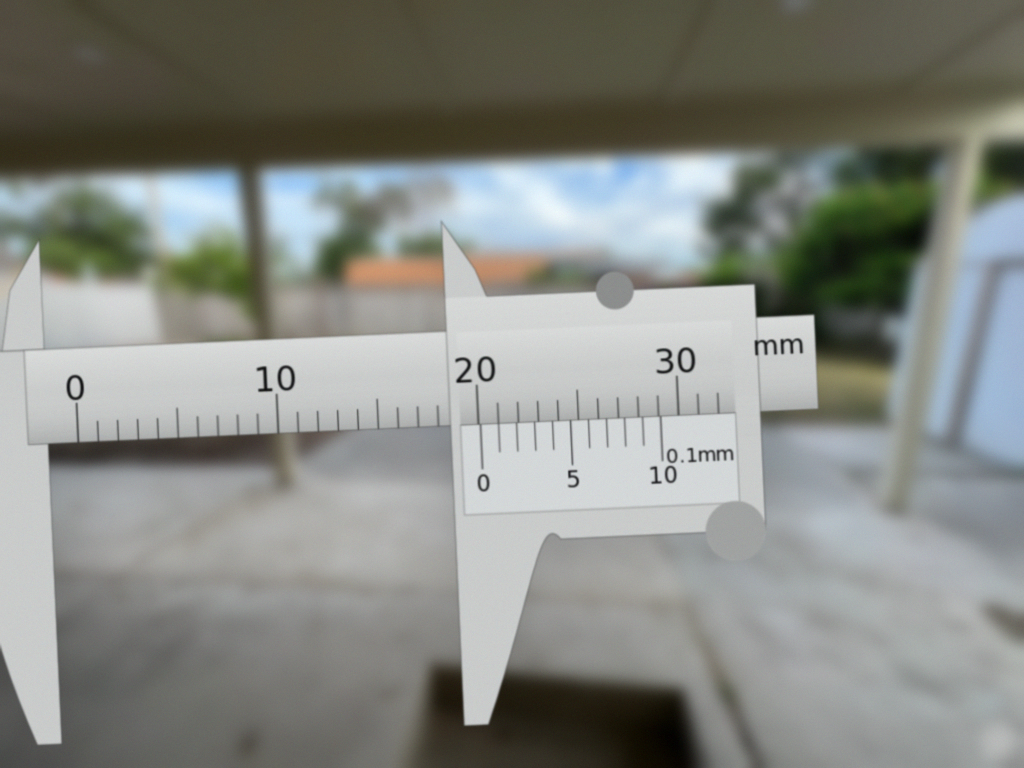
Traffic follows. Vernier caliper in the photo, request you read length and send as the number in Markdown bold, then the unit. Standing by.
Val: **20.1** mm
